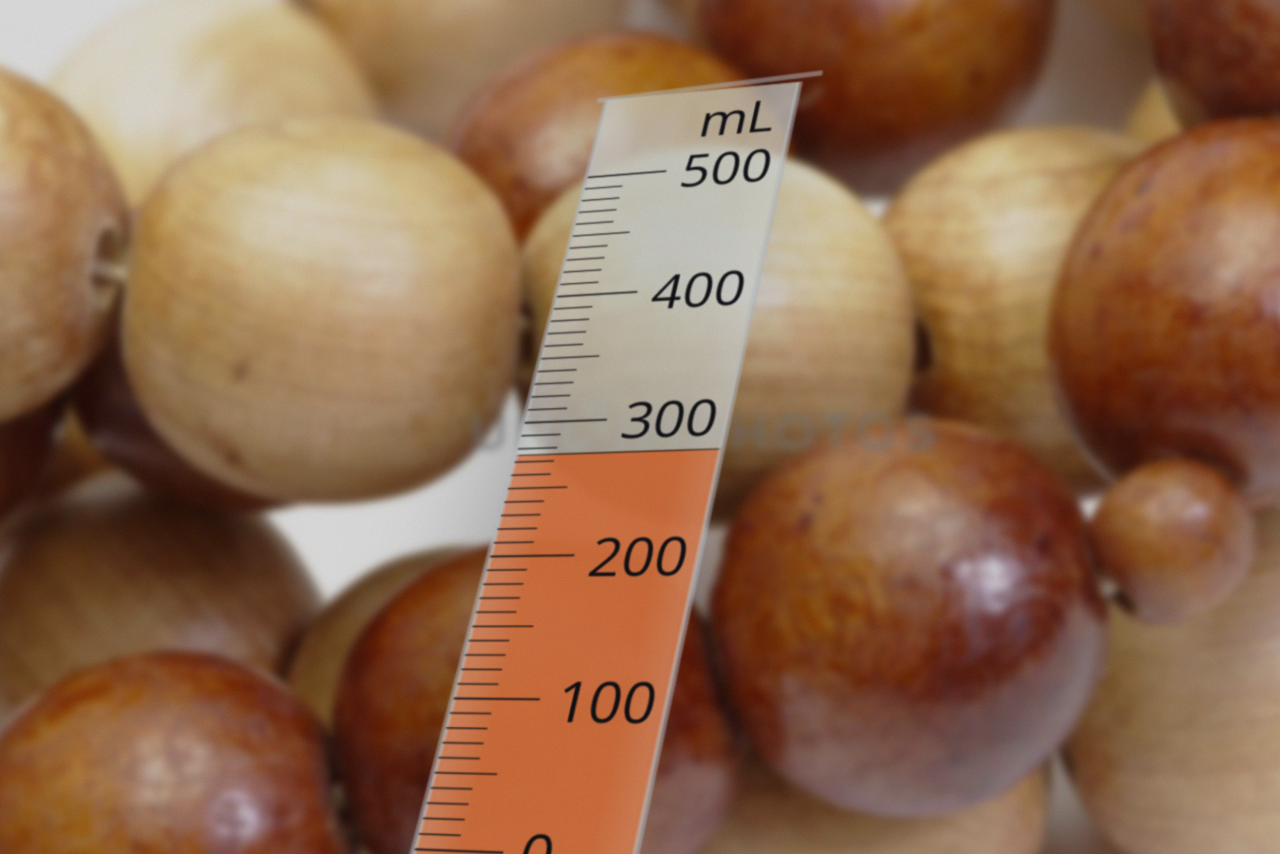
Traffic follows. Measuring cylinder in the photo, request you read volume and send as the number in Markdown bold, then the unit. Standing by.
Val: **275** mL
